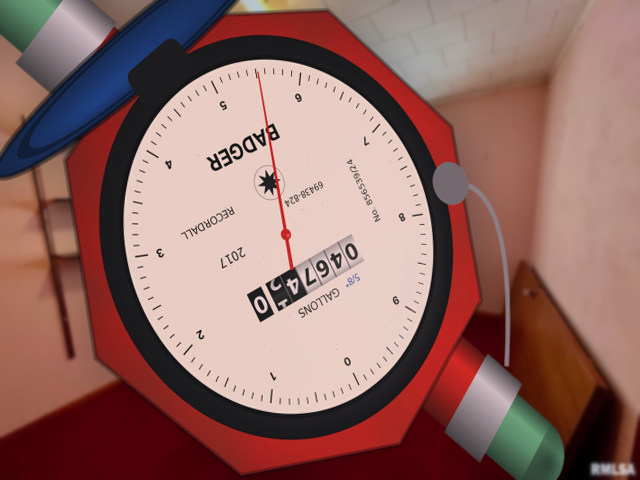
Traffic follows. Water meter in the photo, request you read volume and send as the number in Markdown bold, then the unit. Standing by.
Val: **467415.5** gal
